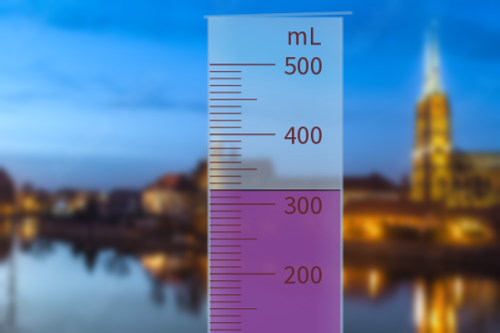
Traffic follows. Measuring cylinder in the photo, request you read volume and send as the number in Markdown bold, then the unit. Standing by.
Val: **320** mL
